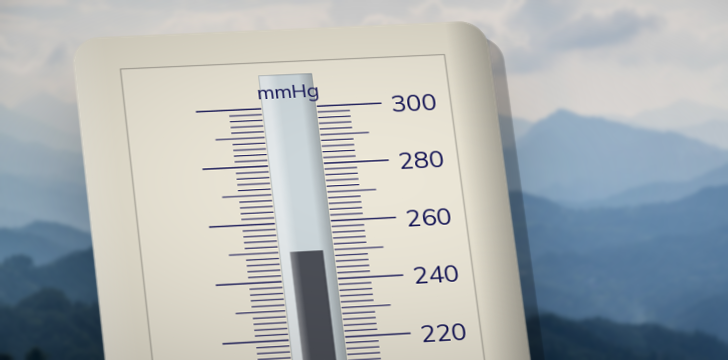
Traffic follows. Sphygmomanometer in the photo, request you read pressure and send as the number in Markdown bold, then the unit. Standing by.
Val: **250** mmHg
